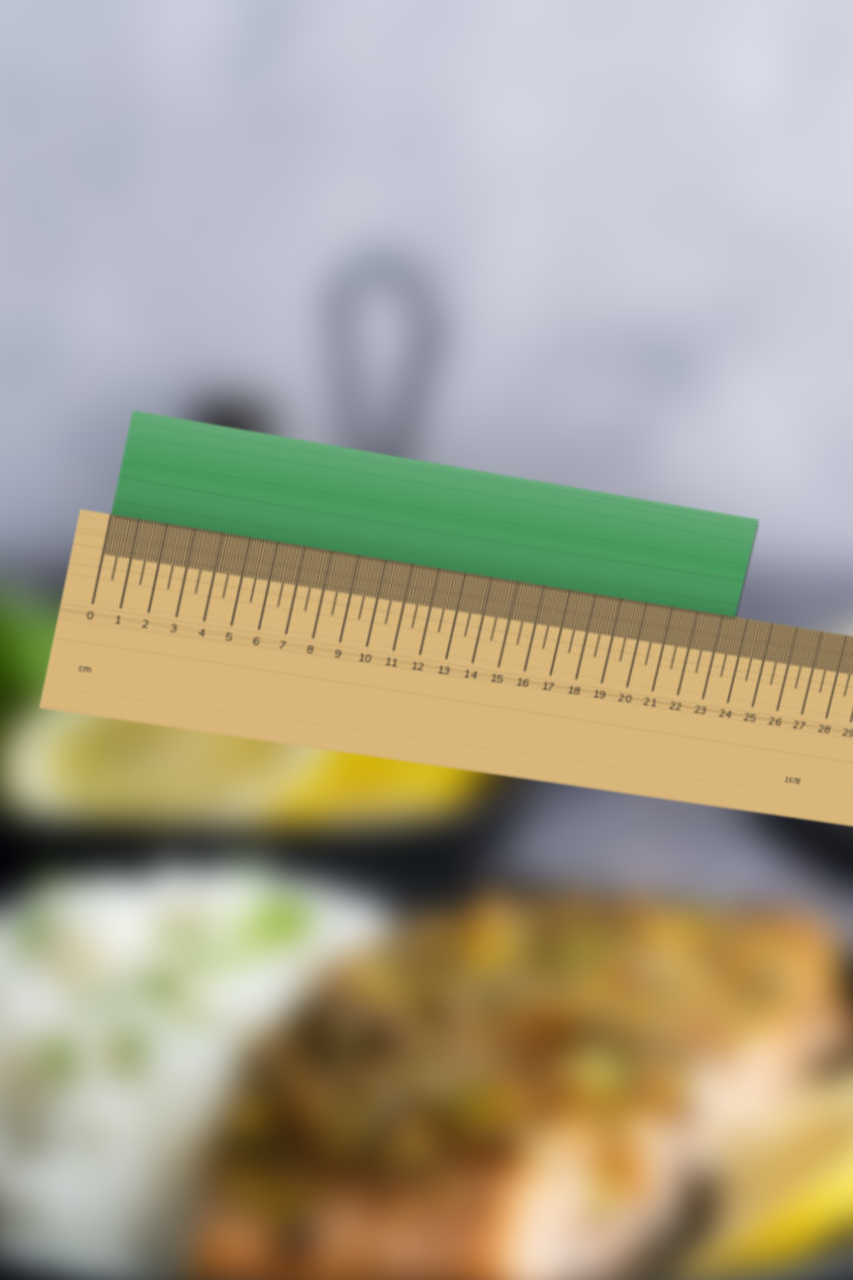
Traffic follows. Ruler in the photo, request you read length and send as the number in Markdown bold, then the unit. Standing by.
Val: **23.5** cm
